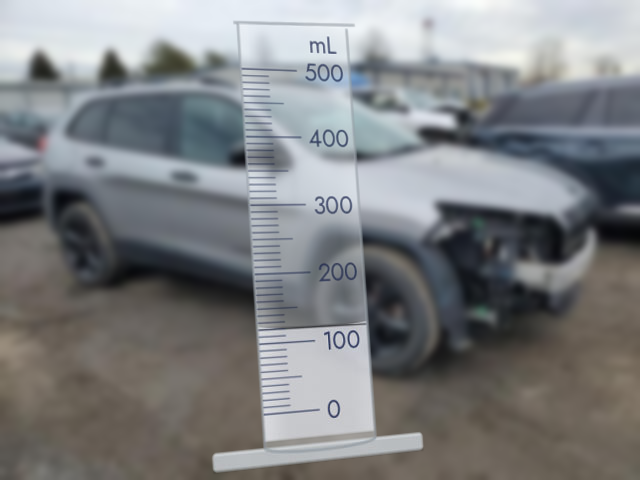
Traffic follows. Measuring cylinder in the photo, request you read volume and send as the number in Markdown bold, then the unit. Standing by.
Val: **120** mL
